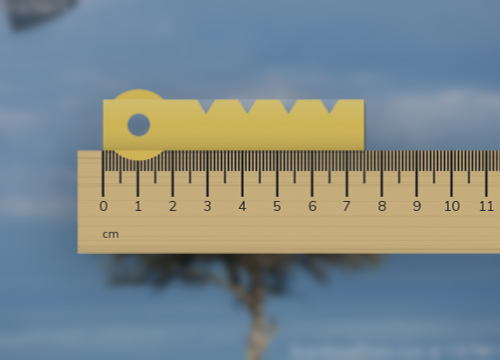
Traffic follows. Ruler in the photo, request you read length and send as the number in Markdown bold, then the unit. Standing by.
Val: **7.5** cm
